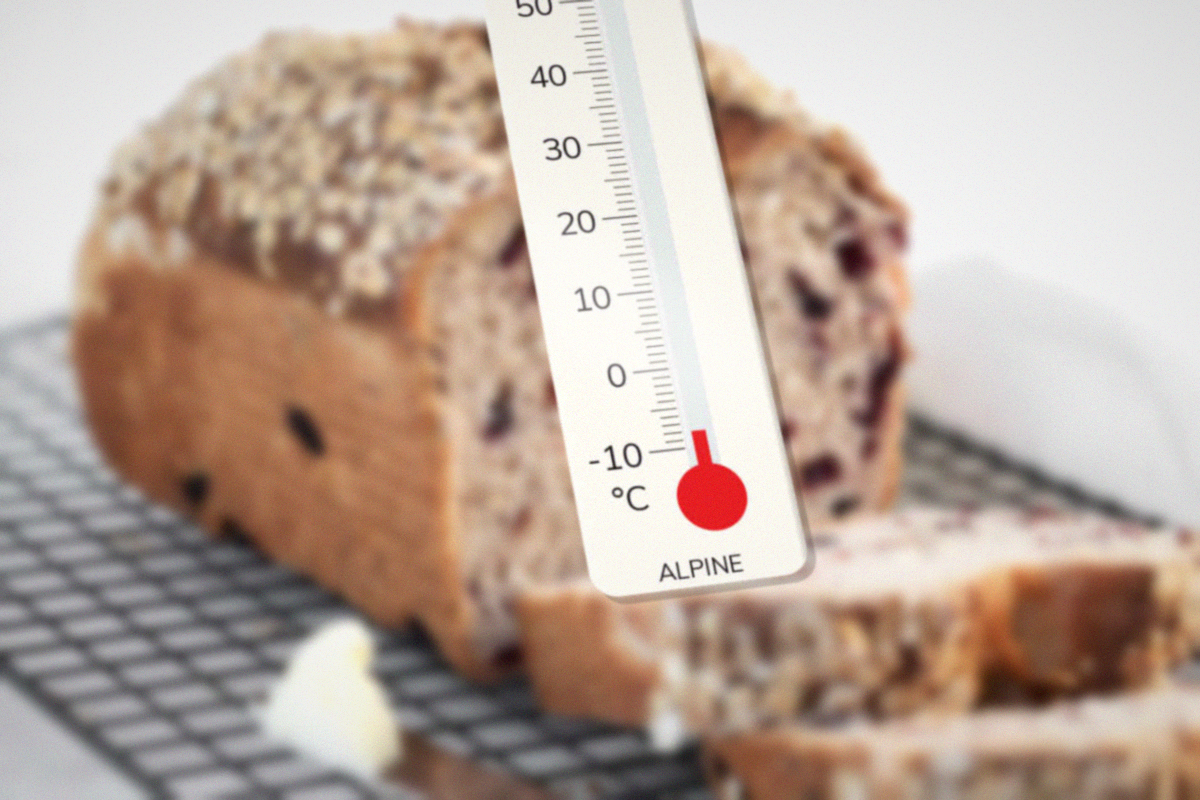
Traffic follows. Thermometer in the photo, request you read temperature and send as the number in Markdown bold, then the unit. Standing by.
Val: **-8** °C
